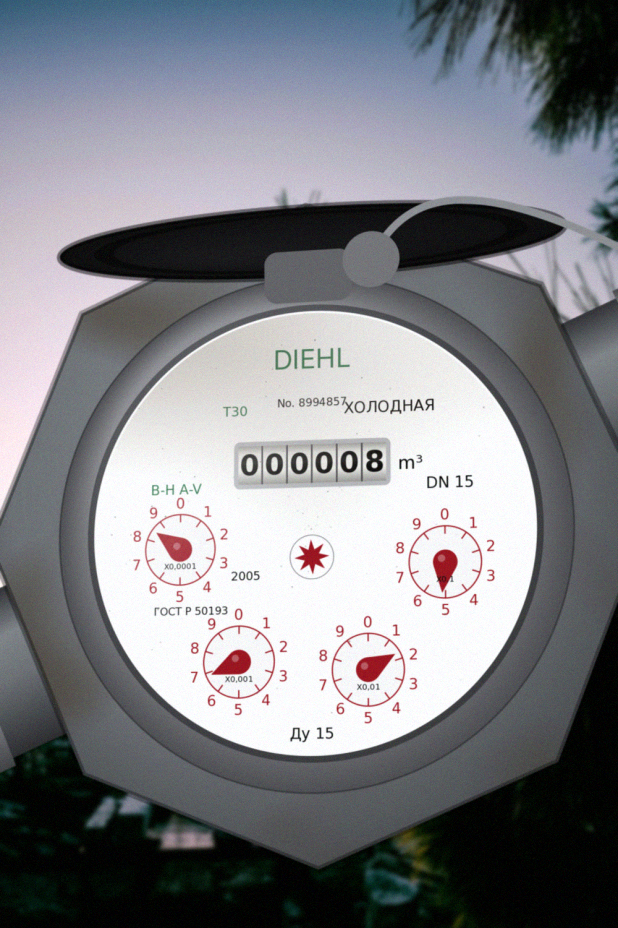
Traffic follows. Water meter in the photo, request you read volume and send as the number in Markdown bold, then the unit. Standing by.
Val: **8.5168** m³
